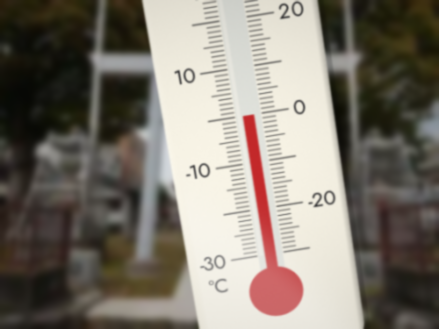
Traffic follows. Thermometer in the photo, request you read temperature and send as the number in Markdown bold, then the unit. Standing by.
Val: **0** °C
